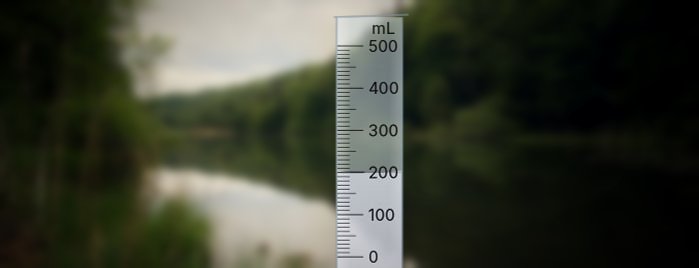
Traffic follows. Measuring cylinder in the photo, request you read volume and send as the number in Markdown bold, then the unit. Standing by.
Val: **200** mL
